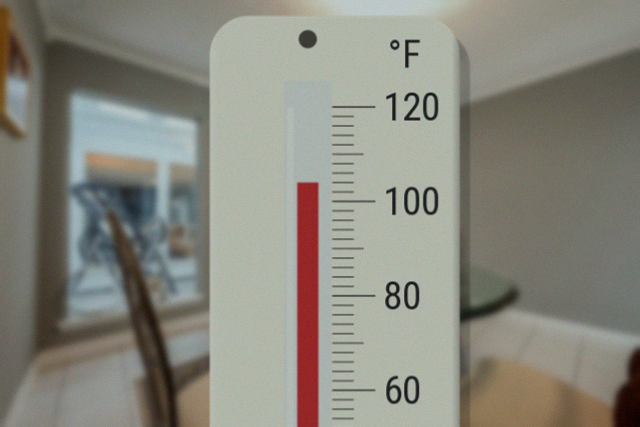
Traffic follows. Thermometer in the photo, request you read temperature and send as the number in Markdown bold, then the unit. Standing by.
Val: **104** °F
